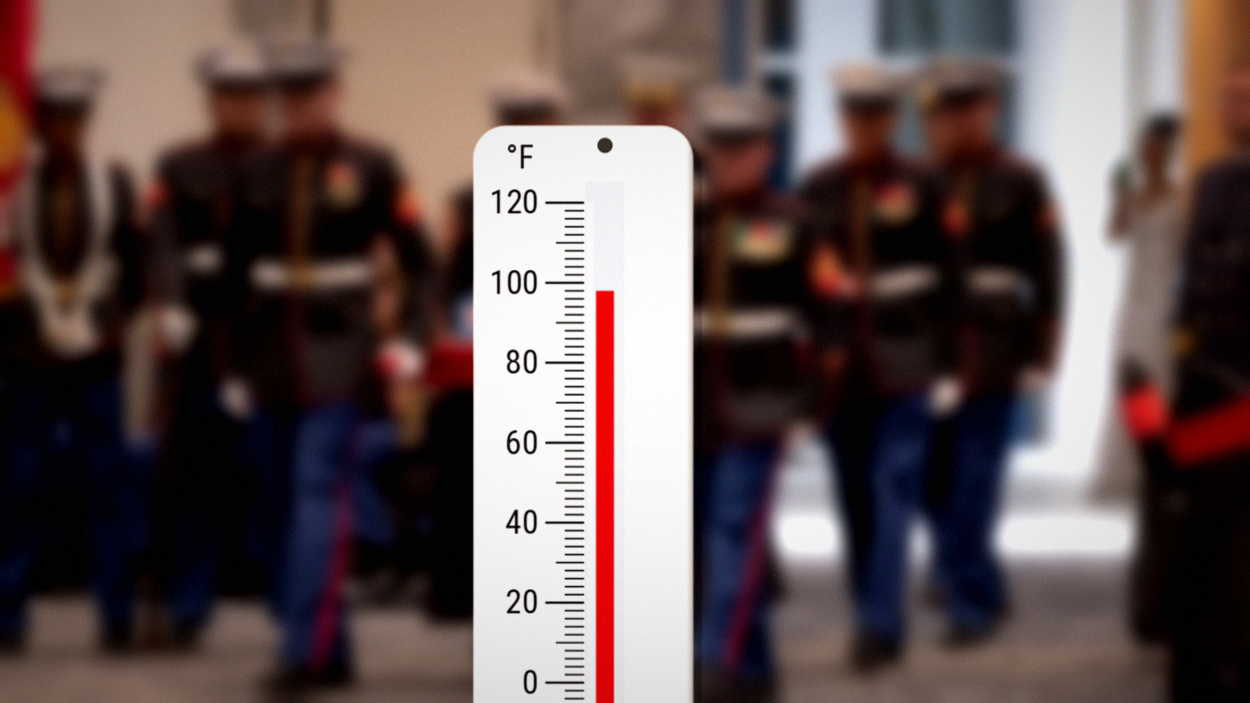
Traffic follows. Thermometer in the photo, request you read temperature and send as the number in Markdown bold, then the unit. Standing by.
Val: **98** °F
